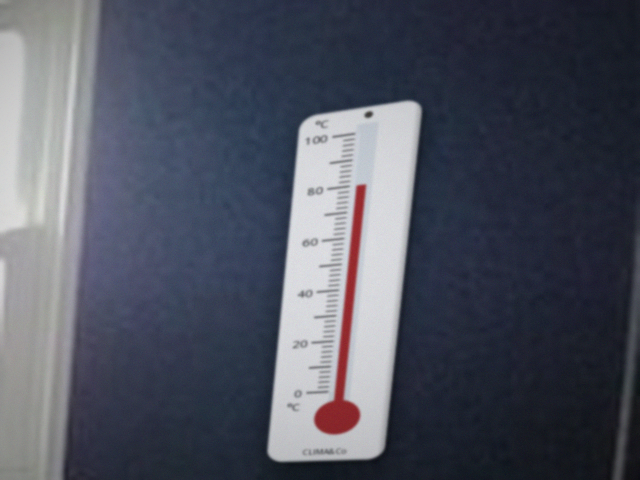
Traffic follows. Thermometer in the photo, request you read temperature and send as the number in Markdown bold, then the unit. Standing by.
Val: **80** °C
